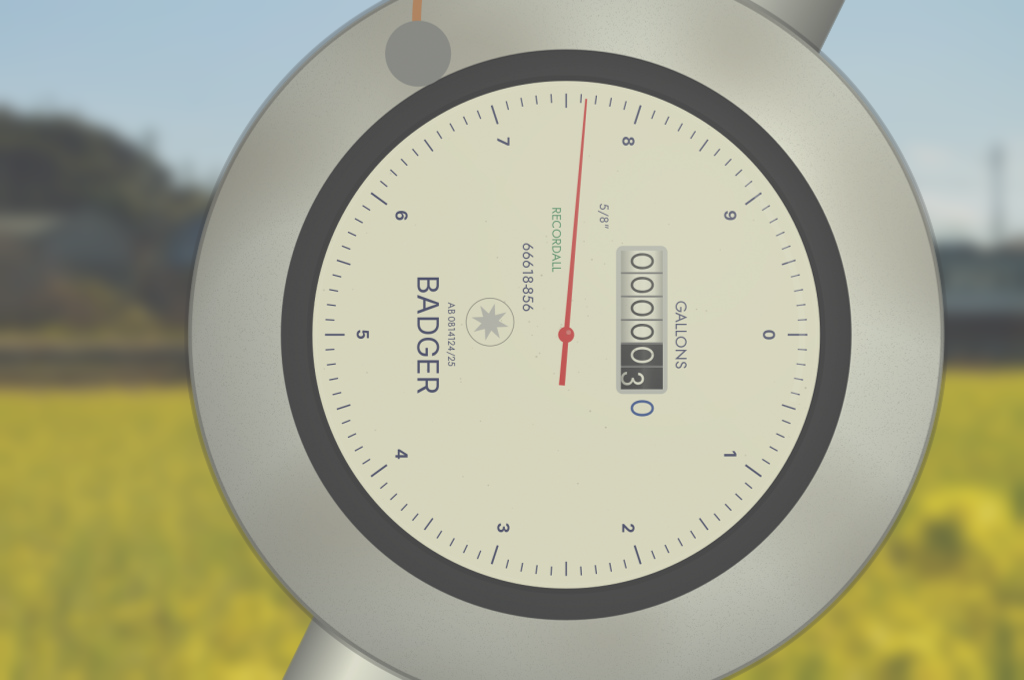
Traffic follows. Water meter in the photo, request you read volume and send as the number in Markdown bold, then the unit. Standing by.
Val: **27.6** gal
